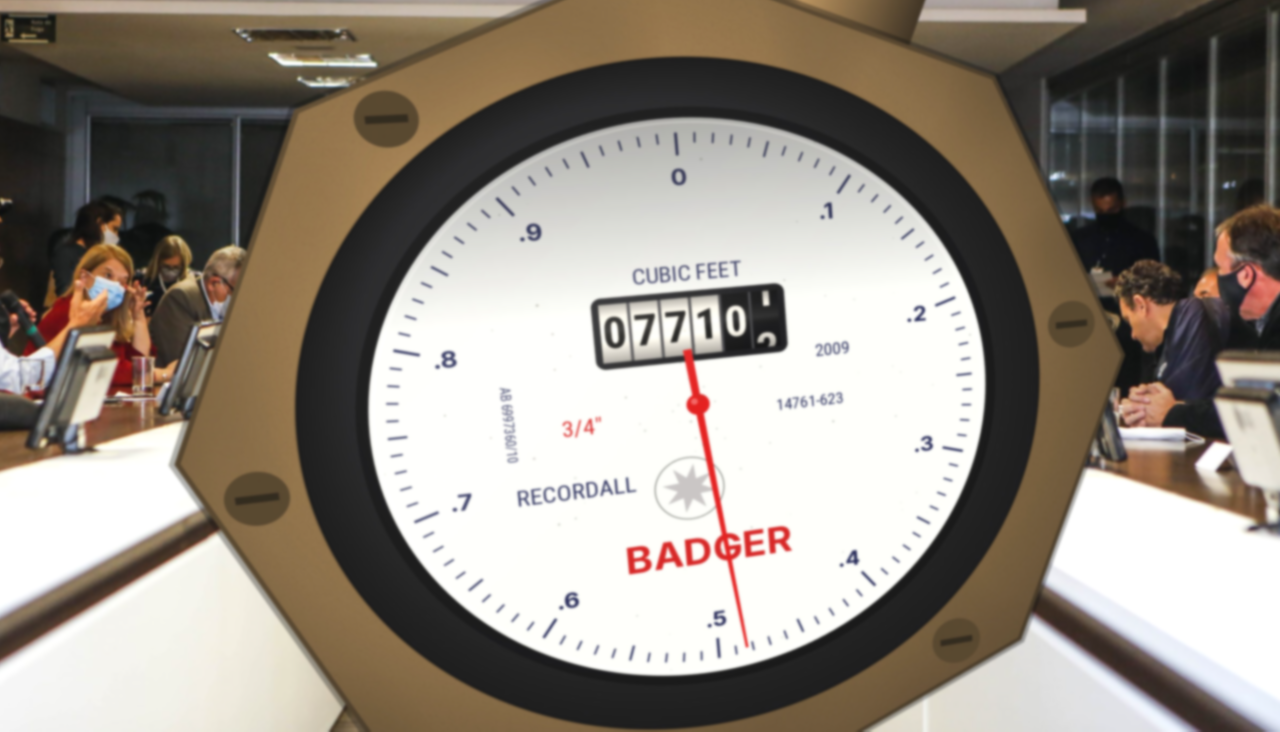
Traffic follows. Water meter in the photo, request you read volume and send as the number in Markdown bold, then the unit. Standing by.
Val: **77101.48** ft³
